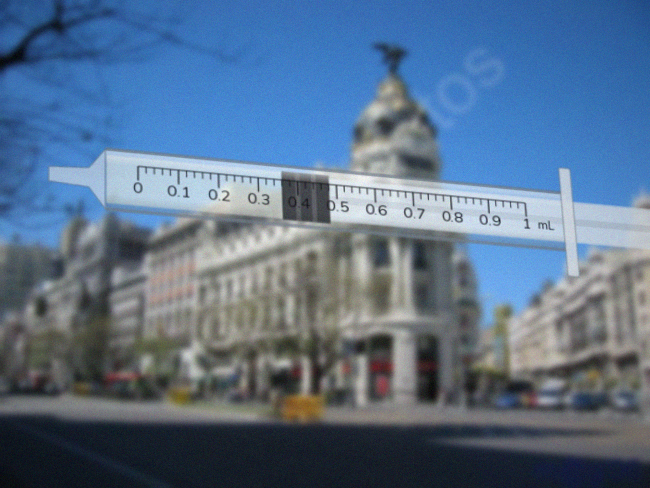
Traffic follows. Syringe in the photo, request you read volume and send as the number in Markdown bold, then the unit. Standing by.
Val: **0.36** mL
